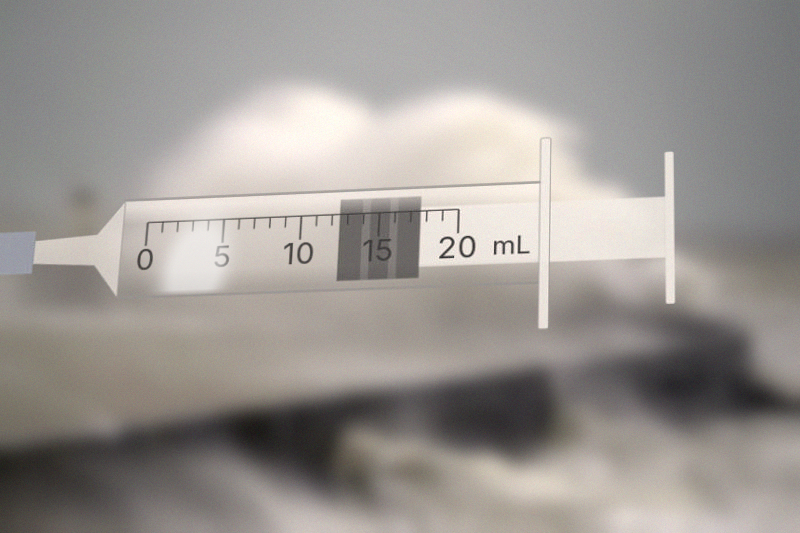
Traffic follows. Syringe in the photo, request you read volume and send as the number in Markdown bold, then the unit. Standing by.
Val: **12.5** mL
